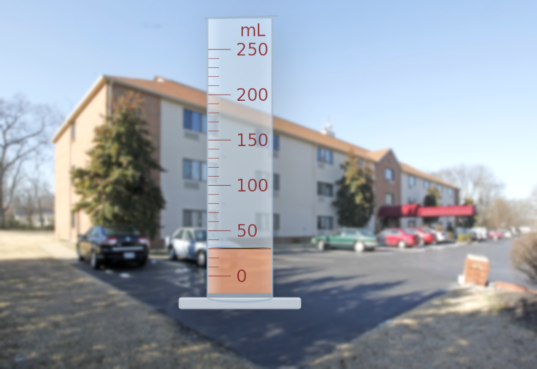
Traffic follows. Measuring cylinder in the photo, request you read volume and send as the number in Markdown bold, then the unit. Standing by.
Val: **30** mL
